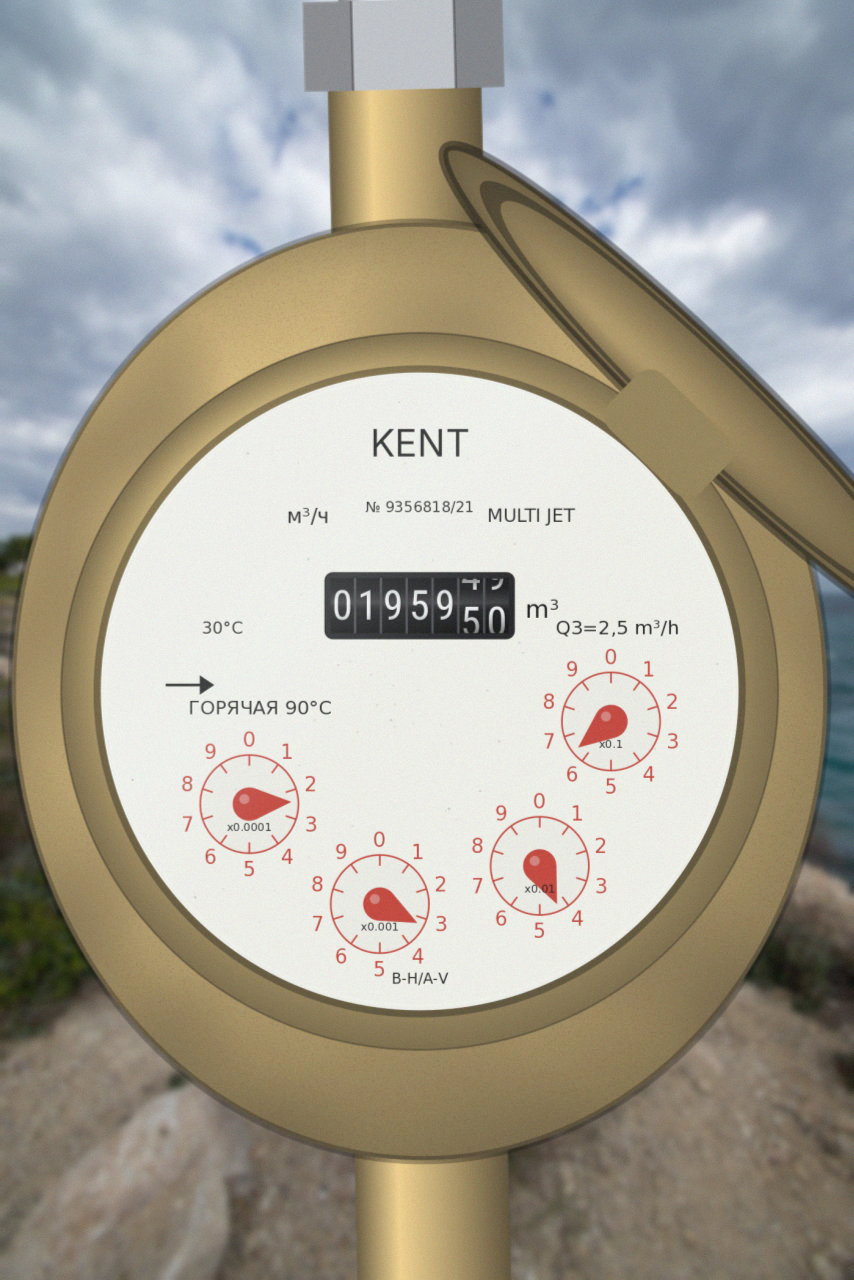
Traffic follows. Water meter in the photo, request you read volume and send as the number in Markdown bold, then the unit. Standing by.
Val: **195949.6432** m³
